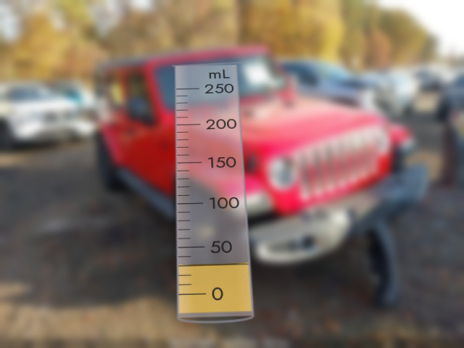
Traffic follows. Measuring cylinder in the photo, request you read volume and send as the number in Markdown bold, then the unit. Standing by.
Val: **30** mL
